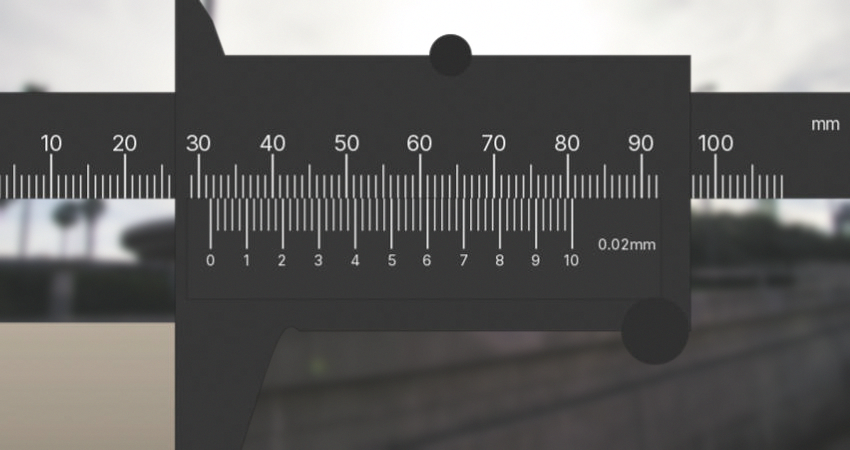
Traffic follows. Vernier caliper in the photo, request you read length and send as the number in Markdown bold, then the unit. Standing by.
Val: **31.6** mm
